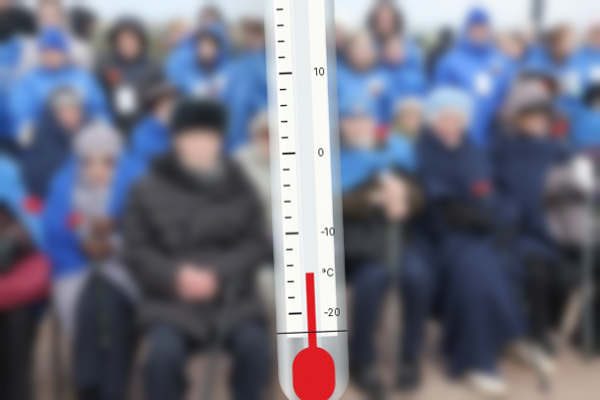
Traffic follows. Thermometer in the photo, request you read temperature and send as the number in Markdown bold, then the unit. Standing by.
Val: **-15** °C
